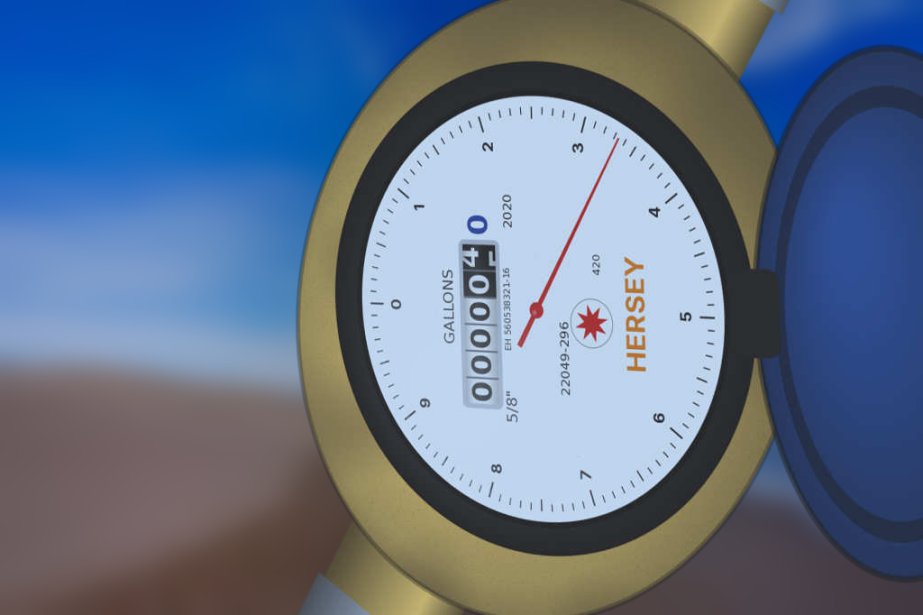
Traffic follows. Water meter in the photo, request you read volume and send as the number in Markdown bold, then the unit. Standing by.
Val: **43.3** gal
